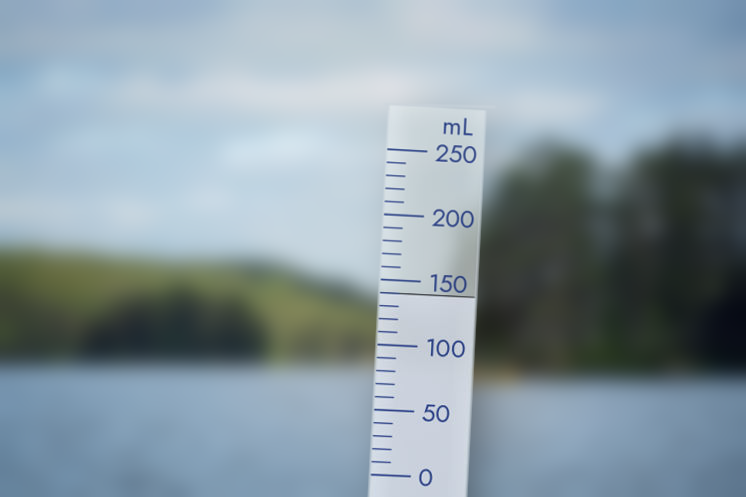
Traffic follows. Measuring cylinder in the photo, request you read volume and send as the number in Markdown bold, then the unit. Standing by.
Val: **140** mL
